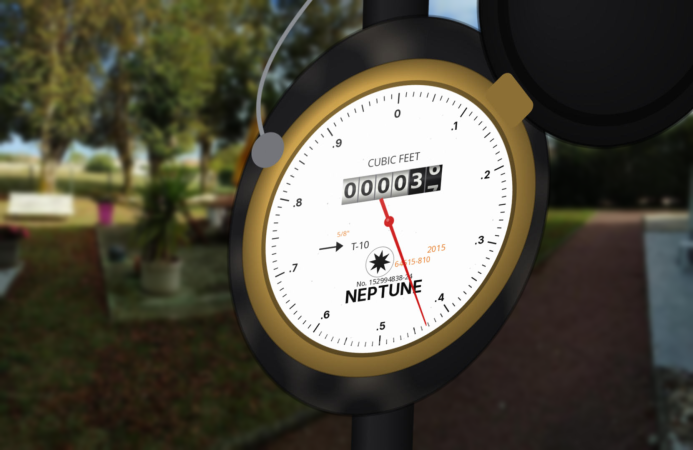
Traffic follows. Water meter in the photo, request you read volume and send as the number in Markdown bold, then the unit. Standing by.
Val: **36.43** ft³
